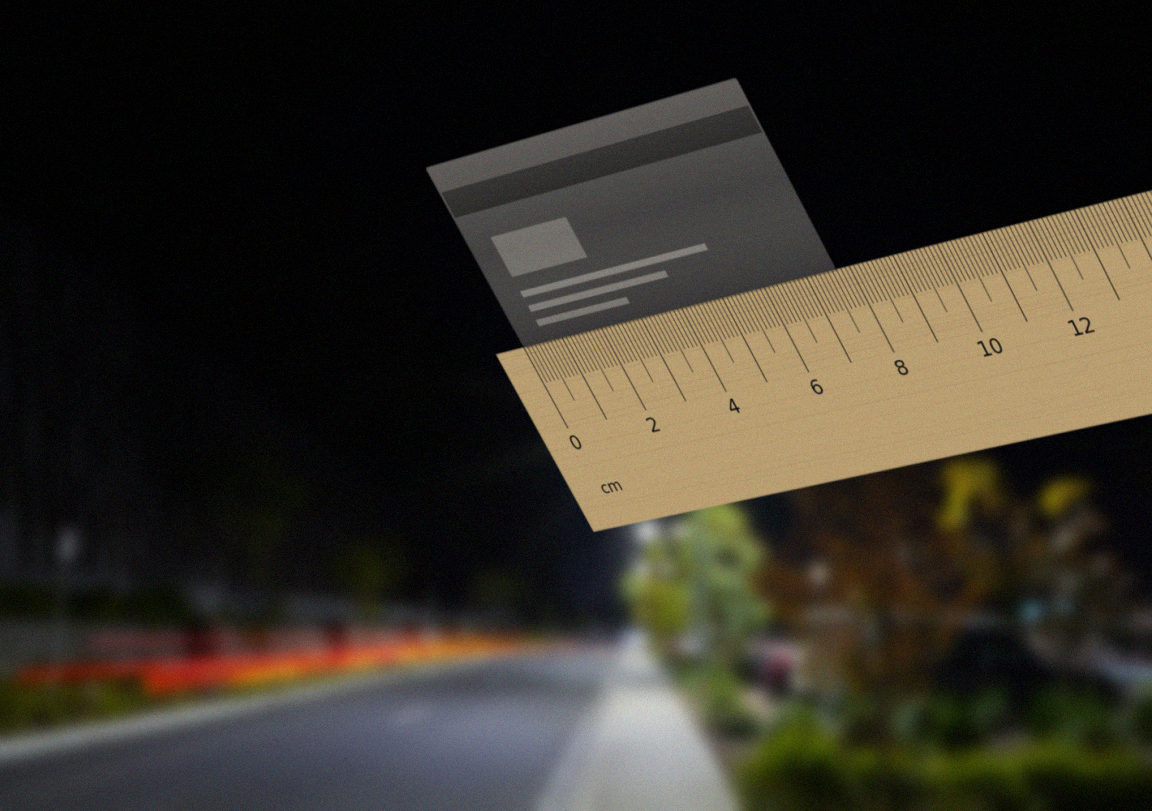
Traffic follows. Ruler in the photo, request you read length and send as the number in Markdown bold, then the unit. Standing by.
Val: **7.7** cm
